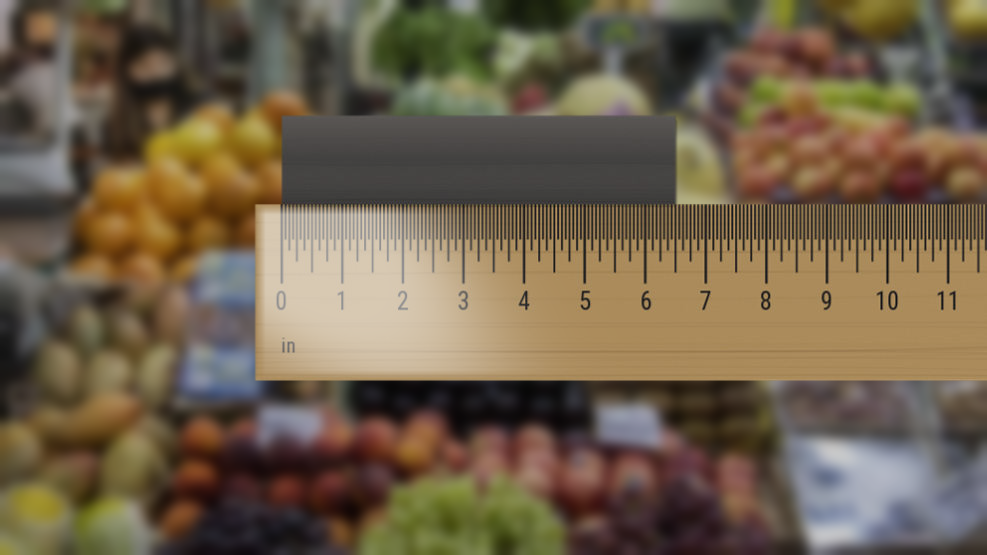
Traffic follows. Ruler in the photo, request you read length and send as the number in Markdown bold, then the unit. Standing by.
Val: **6.5** in
